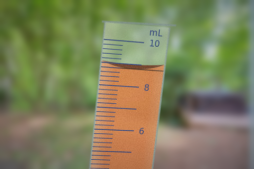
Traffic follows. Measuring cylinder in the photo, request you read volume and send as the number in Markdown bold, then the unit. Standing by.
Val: **8.8** mL
